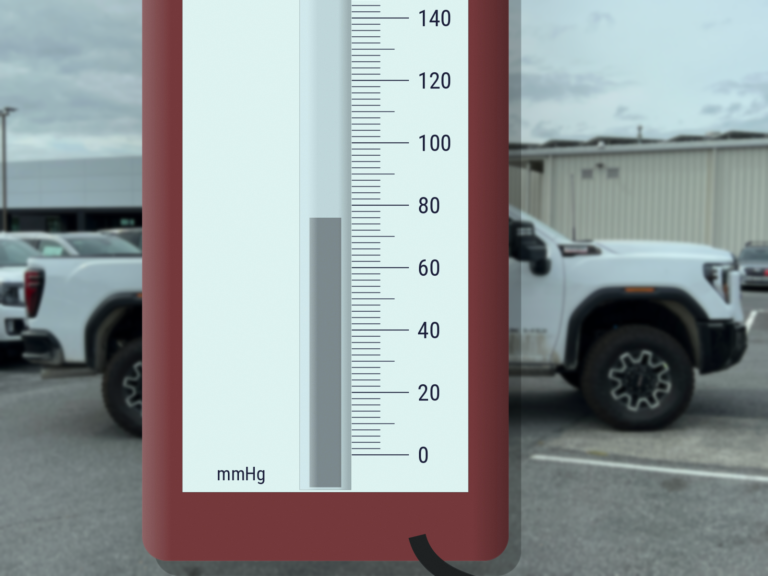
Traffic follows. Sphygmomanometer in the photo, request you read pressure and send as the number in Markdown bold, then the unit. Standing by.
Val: **76** mmHg
